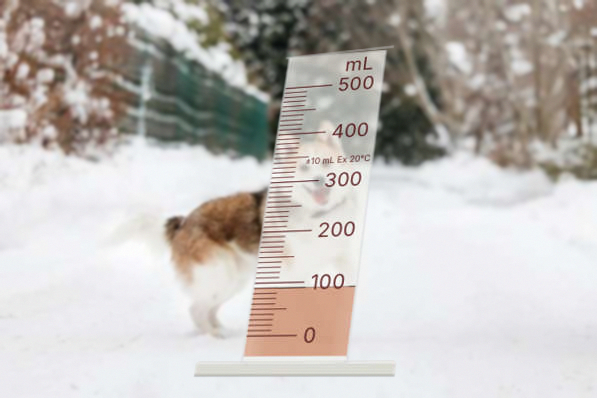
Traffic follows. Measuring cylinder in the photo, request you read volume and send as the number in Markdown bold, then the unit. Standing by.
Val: **90** mL
